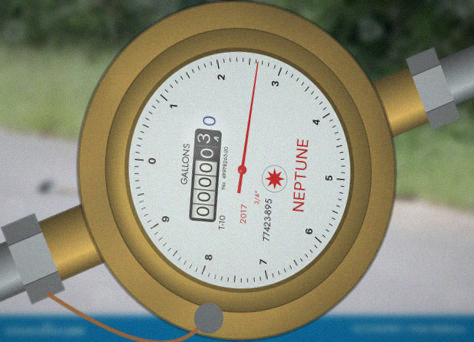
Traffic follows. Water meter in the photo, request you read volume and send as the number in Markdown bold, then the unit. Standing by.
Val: **32.6** gal
